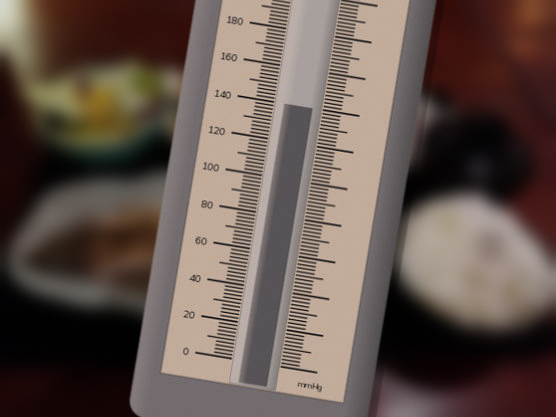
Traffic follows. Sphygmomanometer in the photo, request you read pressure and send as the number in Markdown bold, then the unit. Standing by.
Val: **140** mmHg
